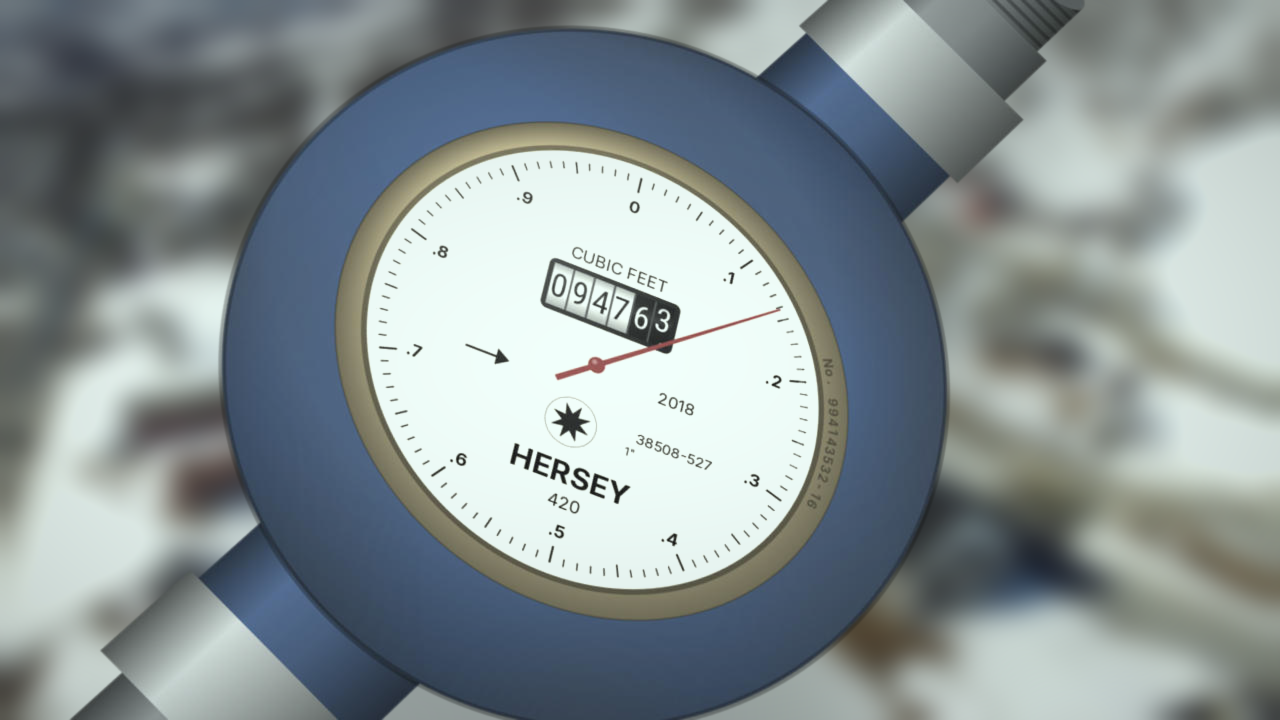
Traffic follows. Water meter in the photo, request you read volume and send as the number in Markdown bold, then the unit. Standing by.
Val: **94763.14** ft³
